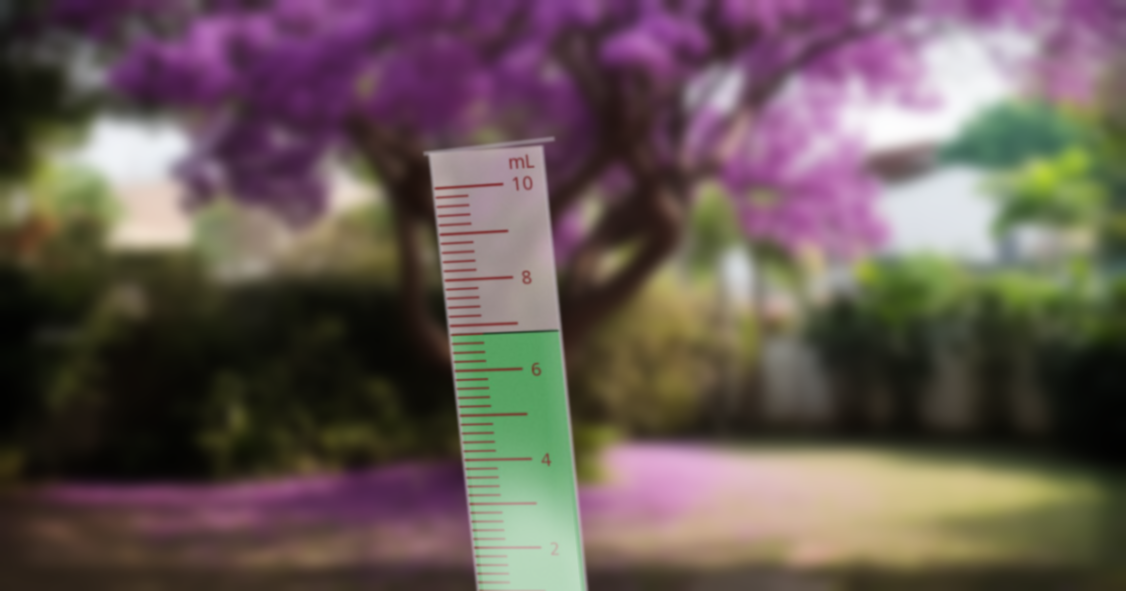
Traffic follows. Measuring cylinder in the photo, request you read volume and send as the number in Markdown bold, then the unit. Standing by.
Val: **6.8** mL
